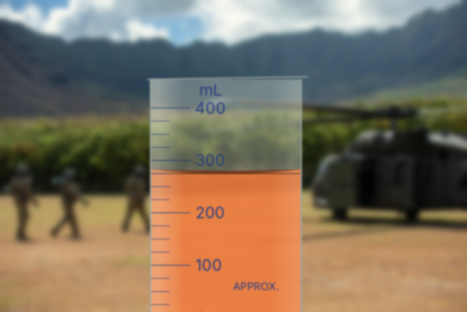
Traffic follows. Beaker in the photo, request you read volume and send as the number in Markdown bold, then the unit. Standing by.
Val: **275** mL
